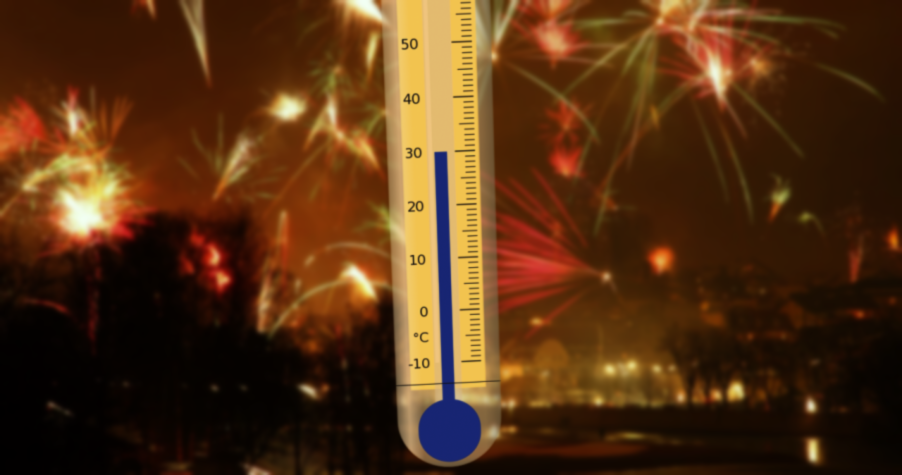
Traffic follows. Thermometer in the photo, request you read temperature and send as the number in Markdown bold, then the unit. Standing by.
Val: **30** °C
